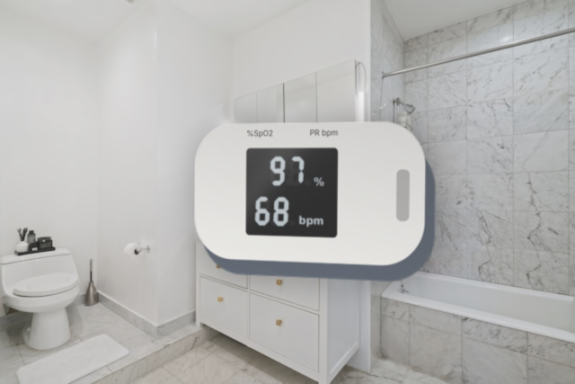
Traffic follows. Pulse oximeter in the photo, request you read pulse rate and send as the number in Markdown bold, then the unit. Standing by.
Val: **68** bpm
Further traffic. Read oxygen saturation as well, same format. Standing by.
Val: **97** %
